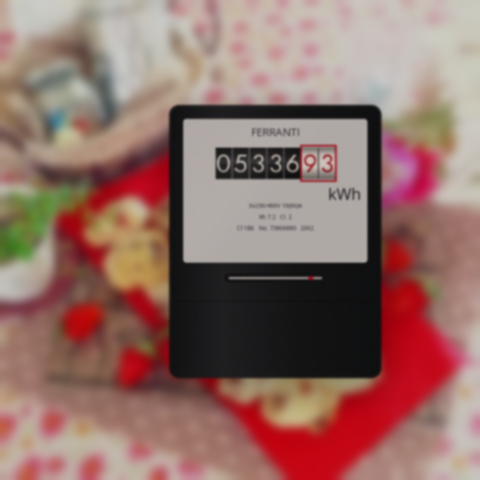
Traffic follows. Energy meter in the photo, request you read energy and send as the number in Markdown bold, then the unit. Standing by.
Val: **5336.93** kWh
